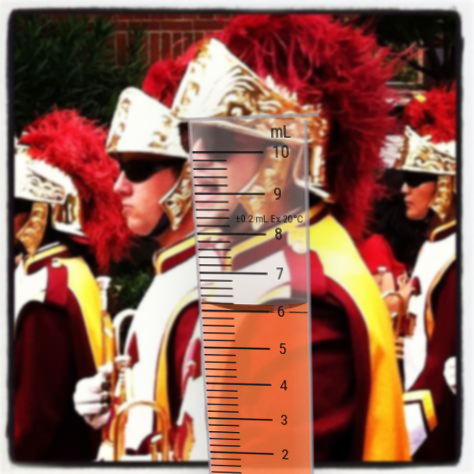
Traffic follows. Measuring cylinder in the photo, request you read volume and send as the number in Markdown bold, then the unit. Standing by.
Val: **6** mL
